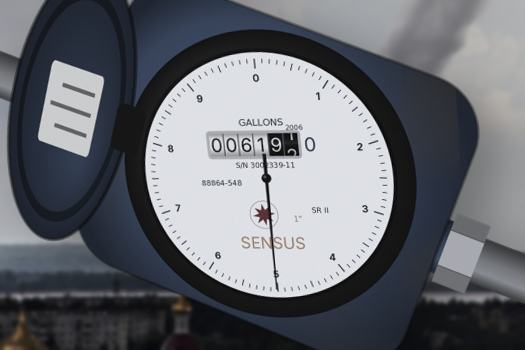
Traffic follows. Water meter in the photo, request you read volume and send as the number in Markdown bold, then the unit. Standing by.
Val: **61915.0** gal
